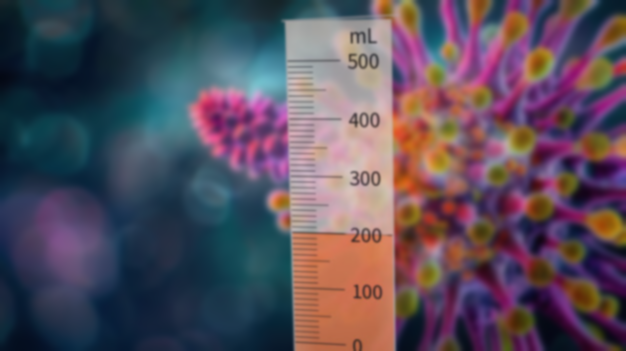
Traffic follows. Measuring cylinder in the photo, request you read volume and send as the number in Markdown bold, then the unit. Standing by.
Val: **200** mL
